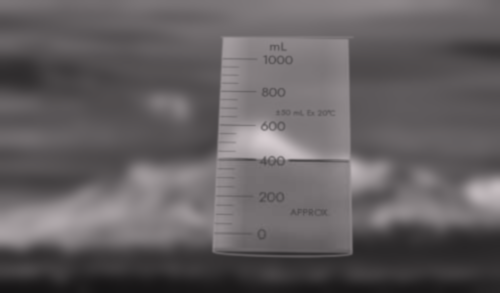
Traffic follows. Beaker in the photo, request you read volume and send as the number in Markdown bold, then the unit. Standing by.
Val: **400** mL
